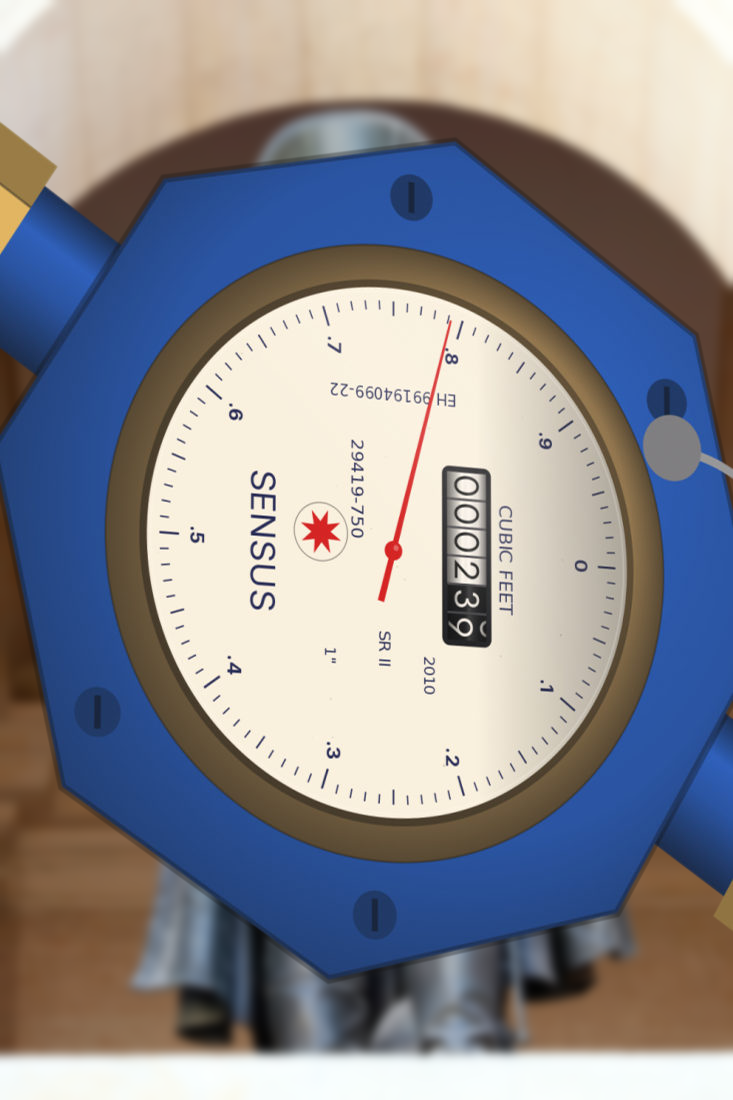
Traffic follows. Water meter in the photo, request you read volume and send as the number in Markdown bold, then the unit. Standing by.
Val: **238.79** ft³
